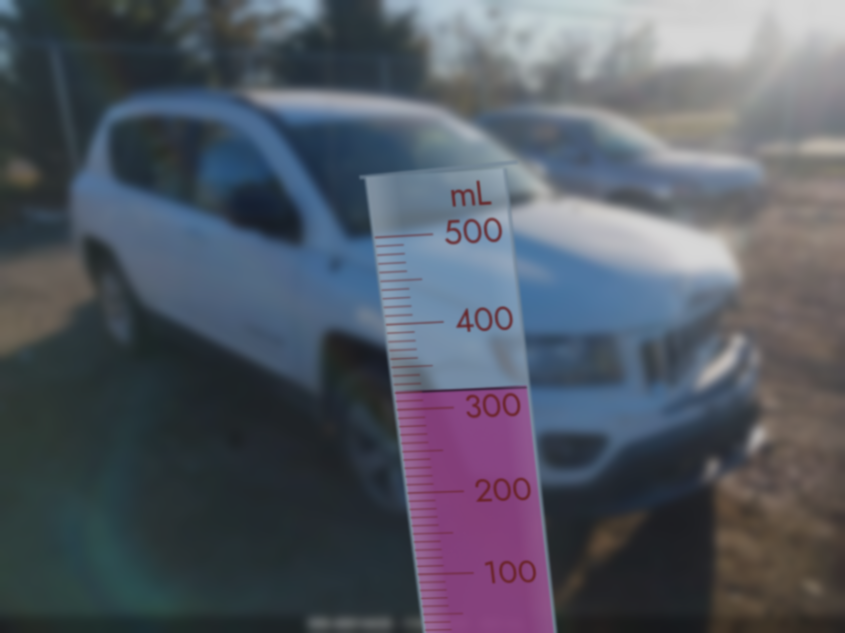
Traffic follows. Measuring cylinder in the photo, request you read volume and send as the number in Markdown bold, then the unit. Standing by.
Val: **320** mL
